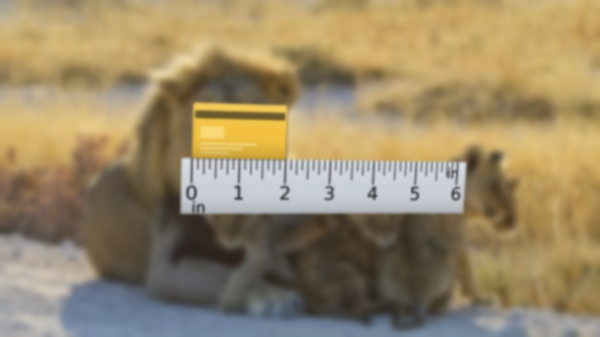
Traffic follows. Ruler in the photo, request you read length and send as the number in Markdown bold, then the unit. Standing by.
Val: **2** in
